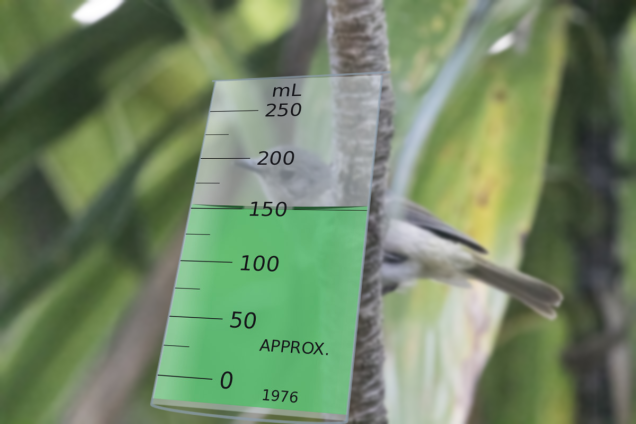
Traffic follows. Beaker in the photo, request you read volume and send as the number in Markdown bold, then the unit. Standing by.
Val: **150** mL
